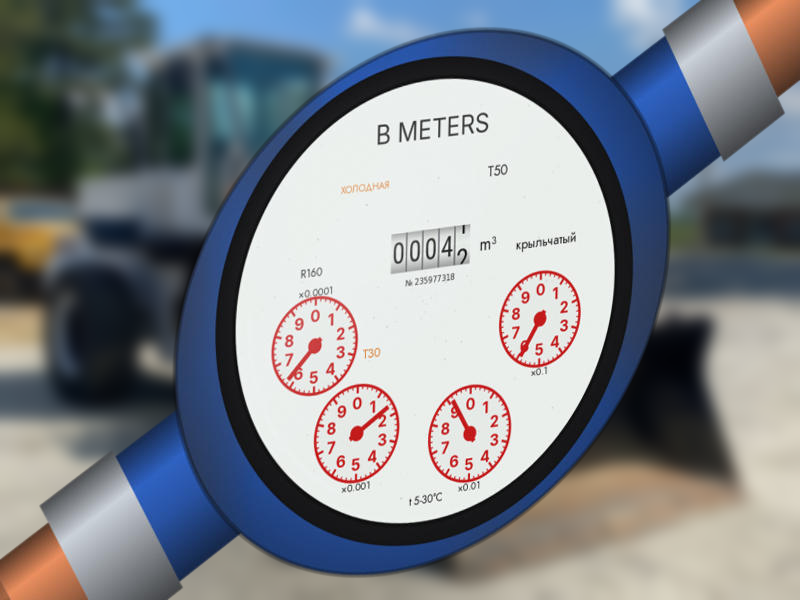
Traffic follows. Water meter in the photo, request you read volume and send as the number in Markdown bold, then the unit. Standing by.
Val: **41.5916** m³
